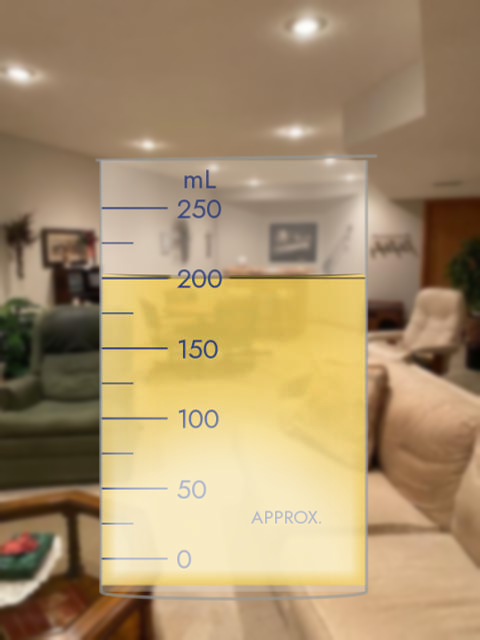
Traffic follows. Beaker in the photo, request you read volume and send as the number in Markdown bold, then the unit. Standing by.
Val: **200** mL
